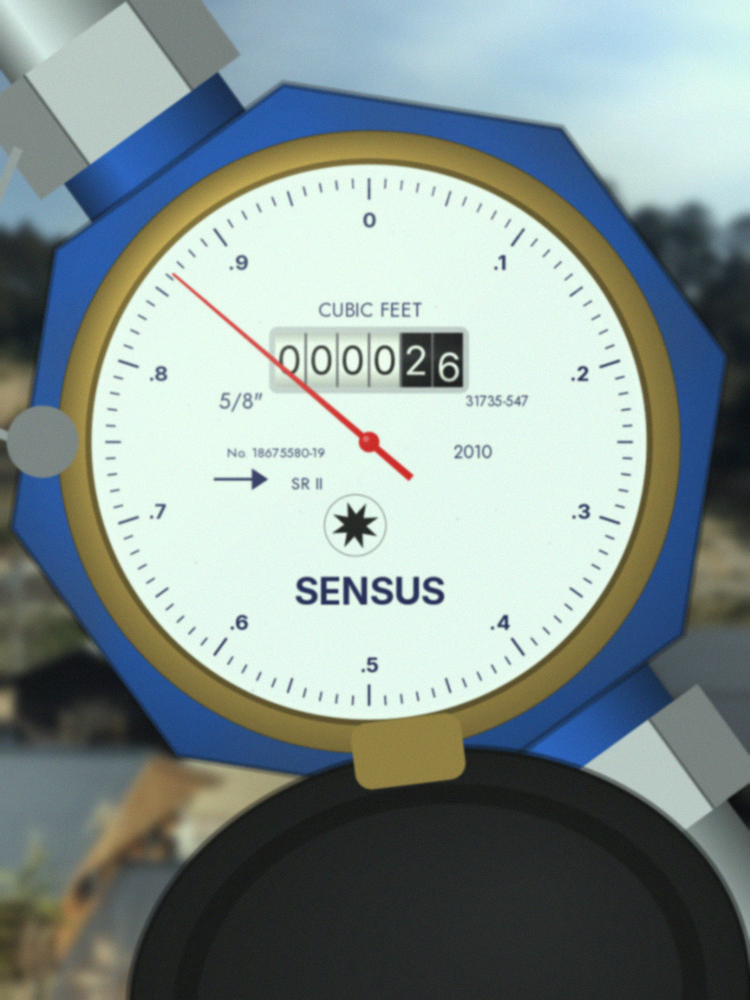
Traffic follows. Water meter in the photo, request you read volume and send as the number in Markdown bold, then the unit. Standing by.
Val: **25.86** ft³
